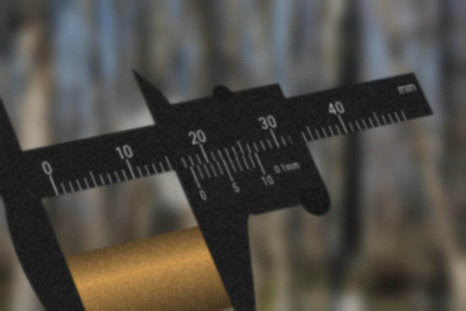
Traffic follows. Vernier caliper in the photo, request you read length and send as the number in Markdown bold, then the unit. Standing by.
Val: **17.6** mm
